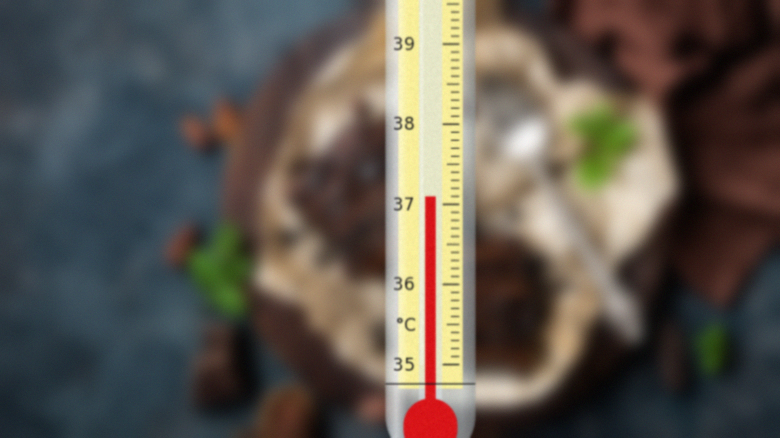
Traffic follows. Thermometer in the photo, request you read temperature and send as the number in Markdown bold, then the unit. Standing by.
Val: **37.1** °C
